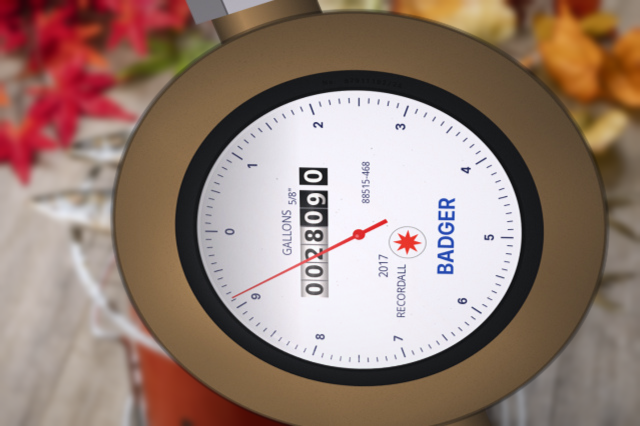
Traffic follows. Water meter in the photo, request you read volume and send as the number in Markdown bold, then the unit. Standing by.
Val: **28089.1** gal
